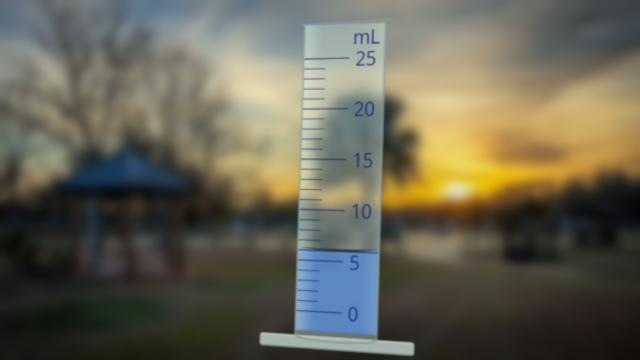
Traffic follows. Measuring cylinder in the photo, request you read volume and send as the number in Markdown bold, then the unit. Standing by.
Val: **6** mL
